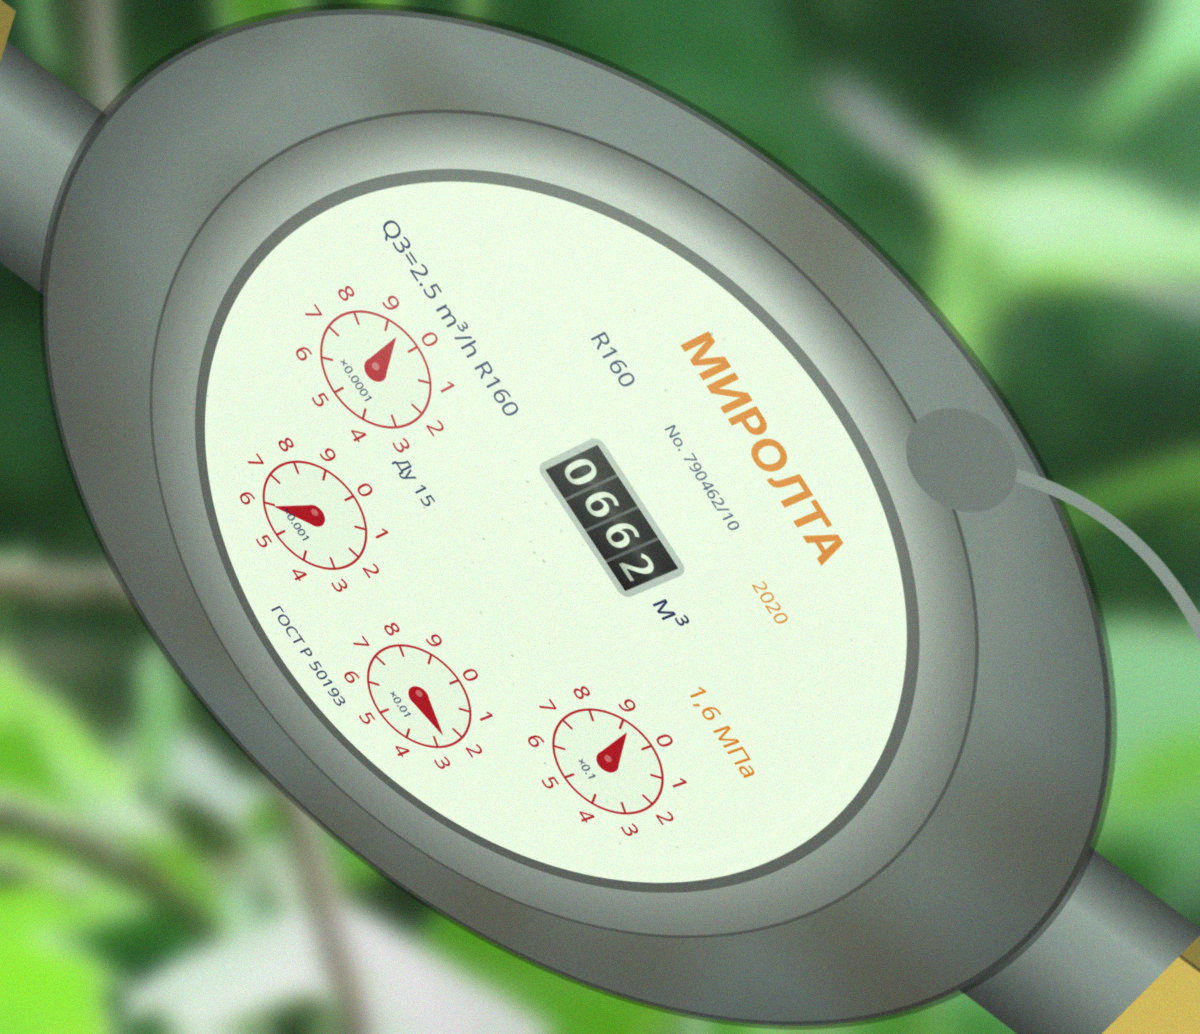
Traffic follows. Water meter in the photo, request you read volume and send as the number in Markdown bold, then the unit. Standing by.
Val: **661.9259** m³
